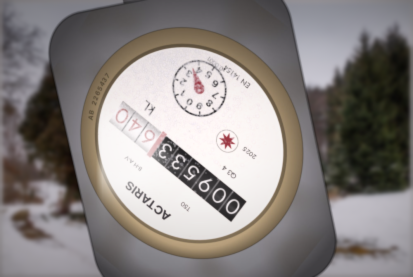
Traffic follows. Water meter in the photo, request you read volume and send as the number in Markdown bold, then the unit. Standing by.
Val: **9533.6403** kL
